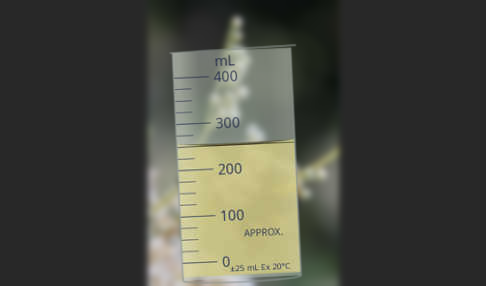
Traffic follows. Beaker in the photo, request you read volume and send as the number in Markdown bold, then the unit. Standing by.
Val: **250** mL
